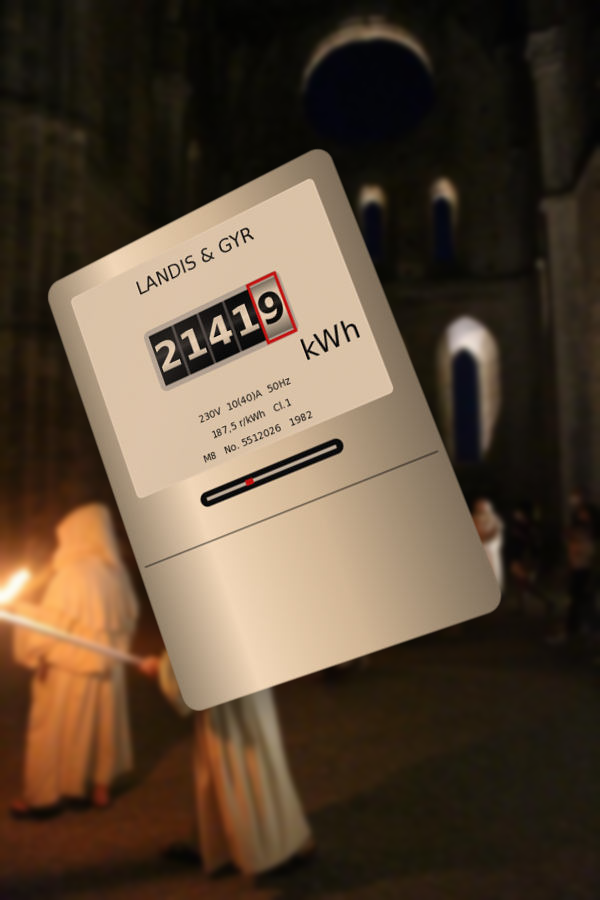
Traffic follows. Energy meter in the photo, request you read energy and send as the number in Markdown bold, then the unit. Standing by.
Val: **2141.9** kWh
